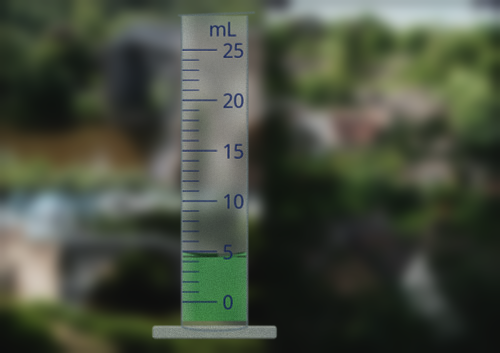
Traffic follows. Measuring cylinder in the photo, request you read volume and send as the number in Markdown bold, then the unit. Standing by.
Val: **4.5** mL
